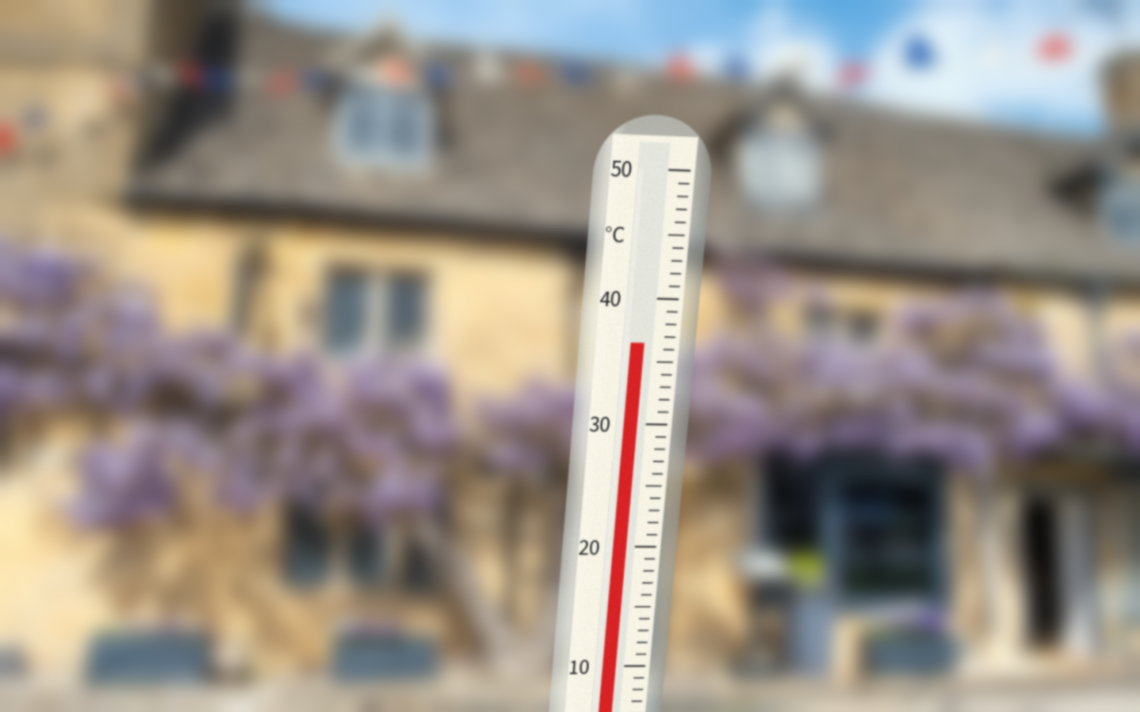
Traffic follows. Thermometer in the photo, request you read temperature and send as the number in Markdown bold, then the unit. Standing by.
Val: **36.5** °C
